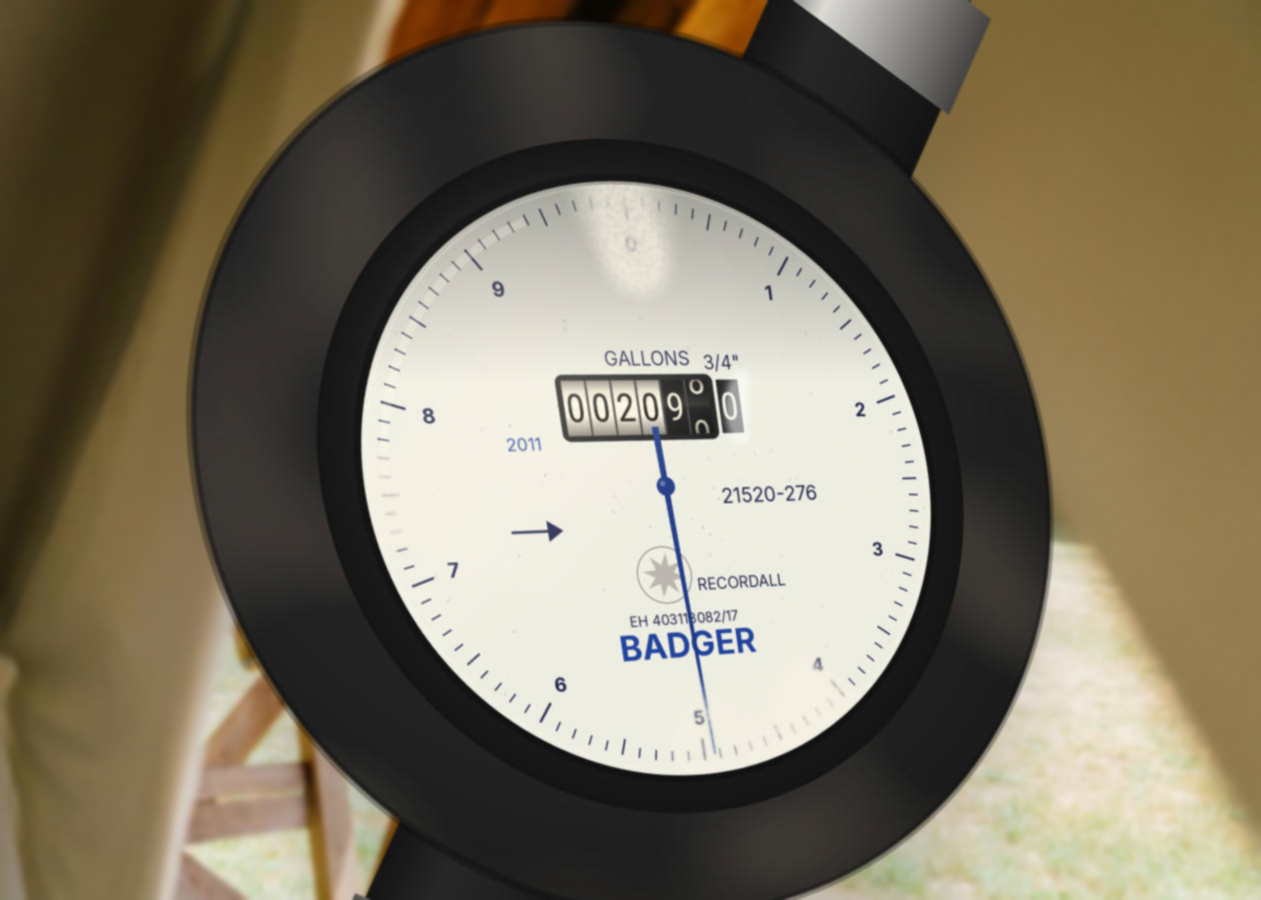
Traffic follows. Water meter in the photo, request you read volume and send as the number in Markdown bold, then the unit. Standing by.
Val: **20984.9** gal
